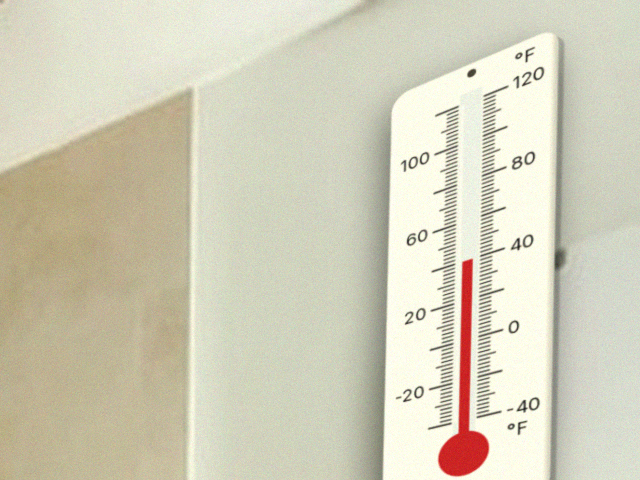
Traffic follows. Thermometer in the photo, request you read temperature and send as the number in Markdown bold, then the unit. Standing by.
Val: **40** °F
